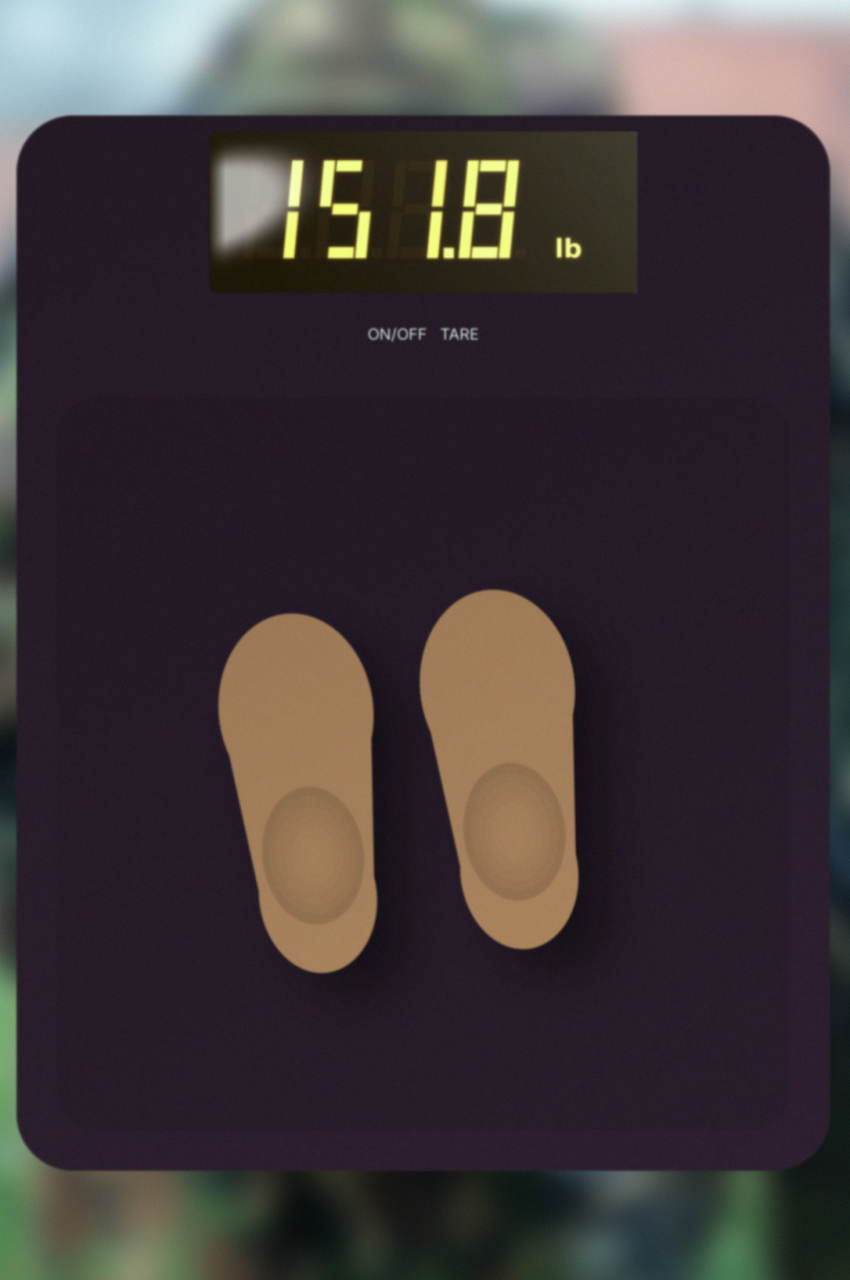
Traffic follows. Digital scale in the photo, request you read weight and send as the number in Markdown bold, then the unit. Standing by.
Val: **151.8** lb
